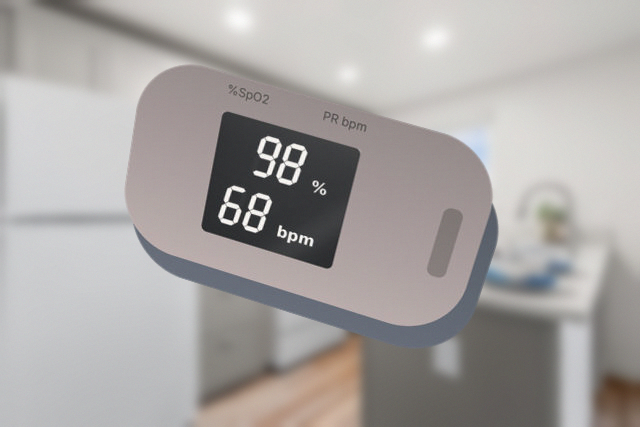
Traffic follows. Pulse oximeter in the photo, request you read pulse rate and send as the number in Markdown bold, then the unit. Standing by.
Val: **68** bpm
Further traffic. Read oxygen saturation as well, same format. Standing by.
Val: **98** %
